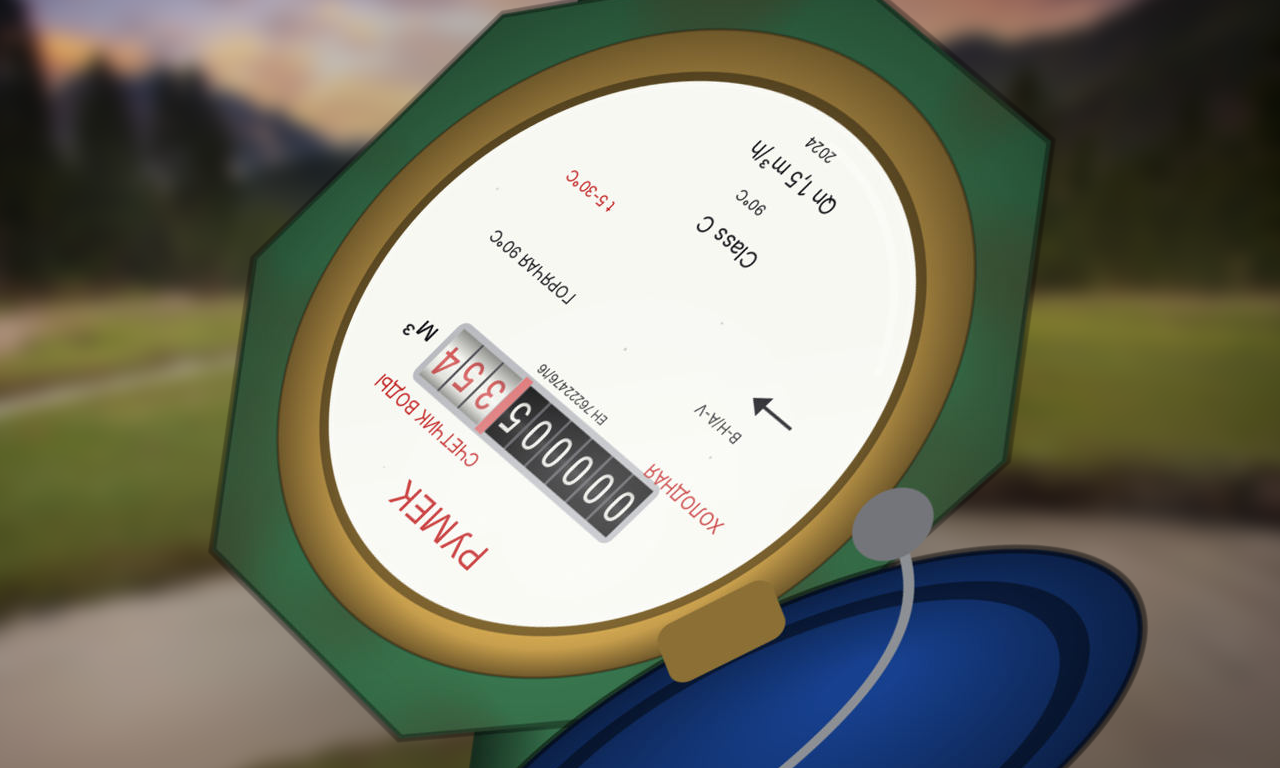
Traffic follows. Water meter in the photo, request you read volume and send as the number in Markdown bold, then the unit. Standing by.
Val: **5.354** m³
